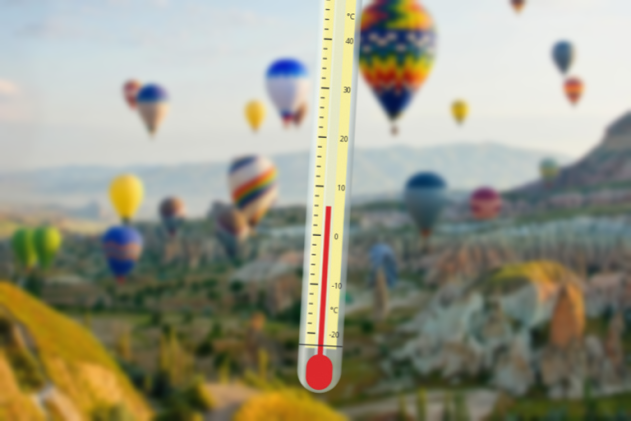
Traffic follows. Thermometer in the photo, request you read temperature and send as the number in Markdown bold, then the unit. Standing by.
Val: **6** °C
